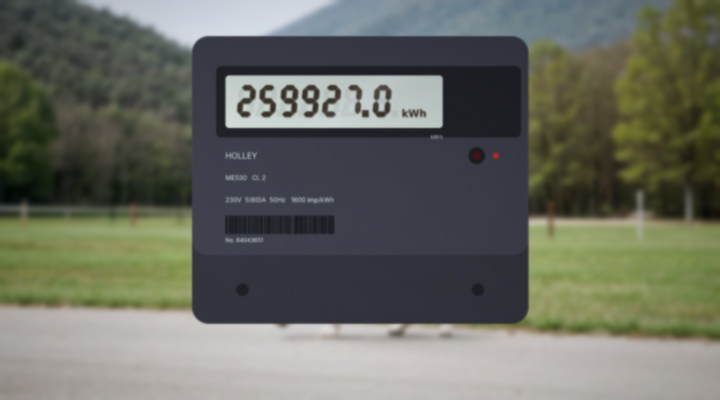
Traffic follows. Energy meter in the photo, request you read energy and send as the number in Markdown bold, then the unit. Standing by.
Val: **259927.0** kWh
